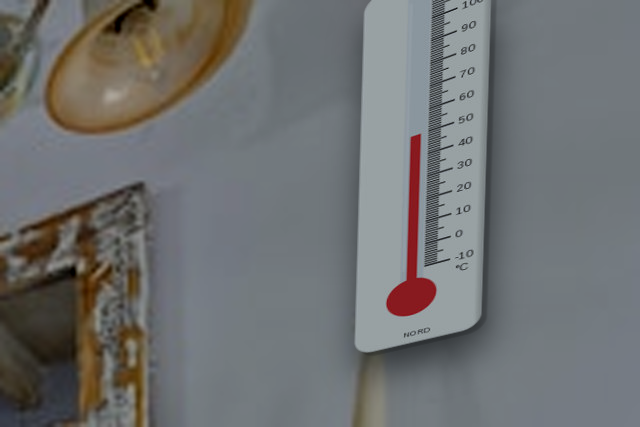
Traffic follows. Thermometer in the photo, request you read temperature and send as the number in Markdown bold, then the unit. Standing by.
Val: **50** °C
